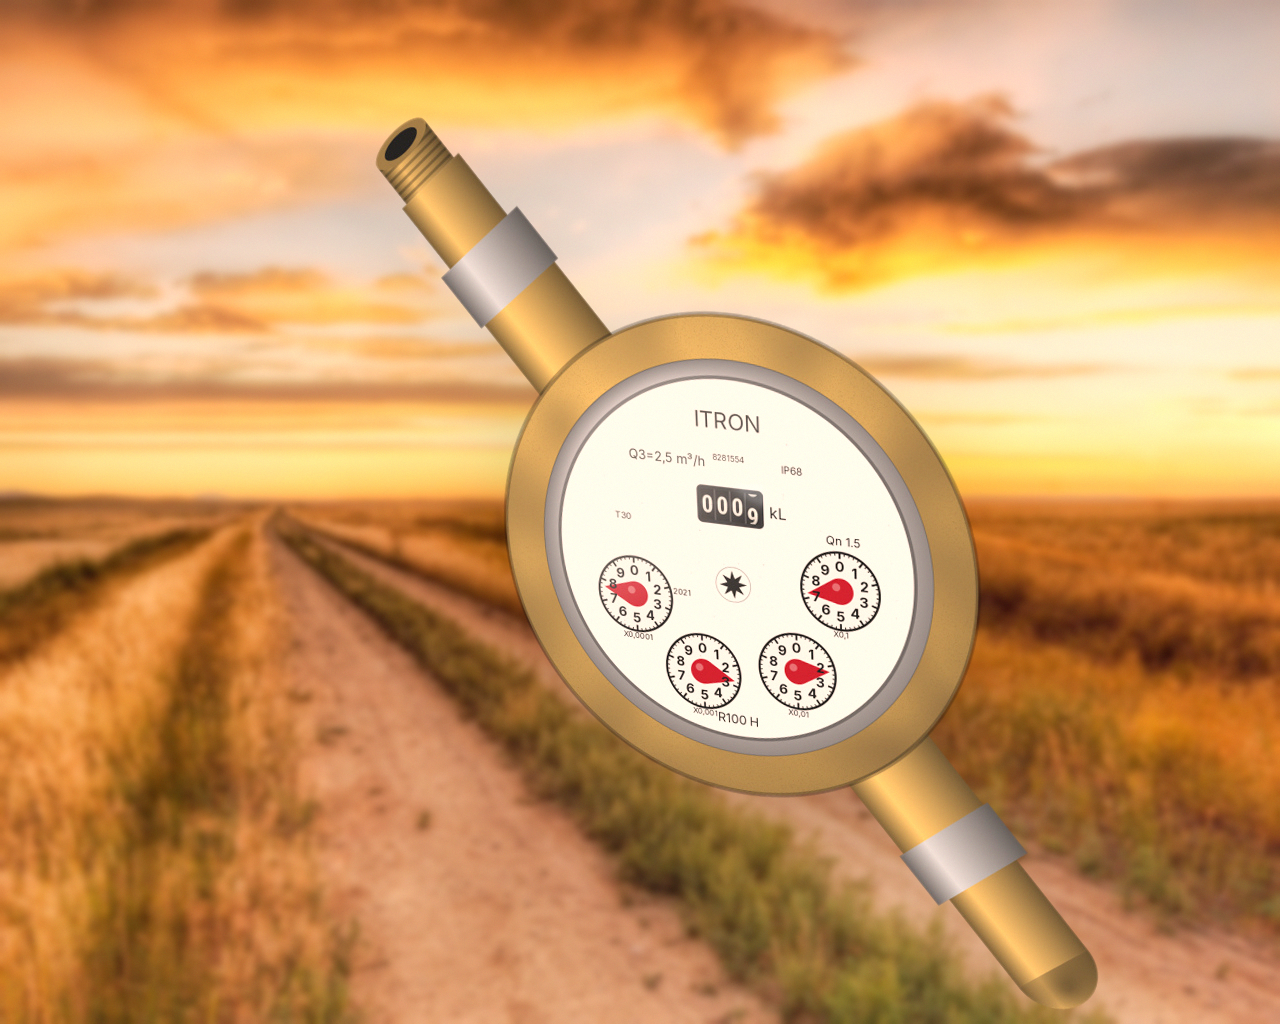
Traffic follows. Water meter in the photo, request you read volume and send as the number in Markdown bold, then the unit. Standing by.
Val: **8.7227** kL
